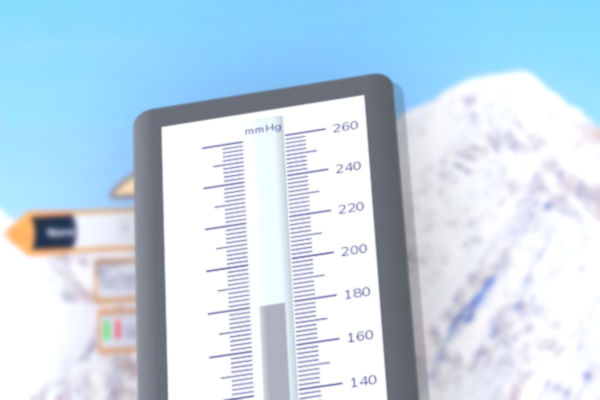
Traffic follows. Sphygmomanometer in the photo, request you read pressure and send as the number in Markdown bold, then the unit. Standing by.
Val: **180** mmHg
